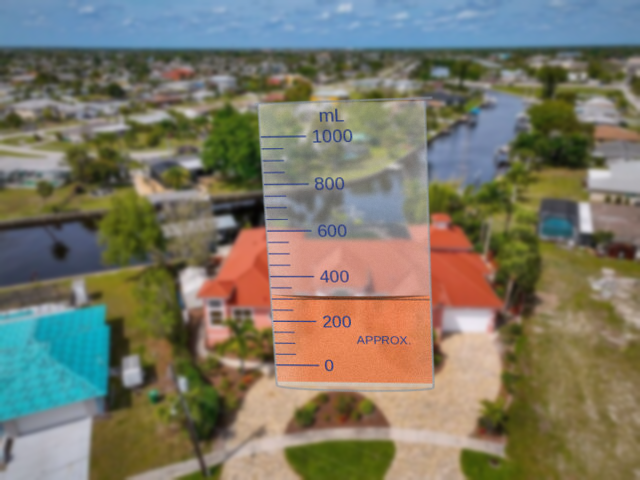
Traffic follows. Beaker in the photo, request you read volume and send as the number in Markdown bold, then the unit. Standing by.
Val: **300** mL
